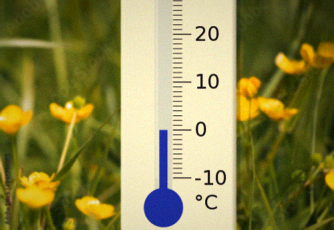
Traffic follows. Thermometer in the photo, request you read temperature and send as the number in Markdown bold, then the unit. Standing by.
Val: **0** °C
